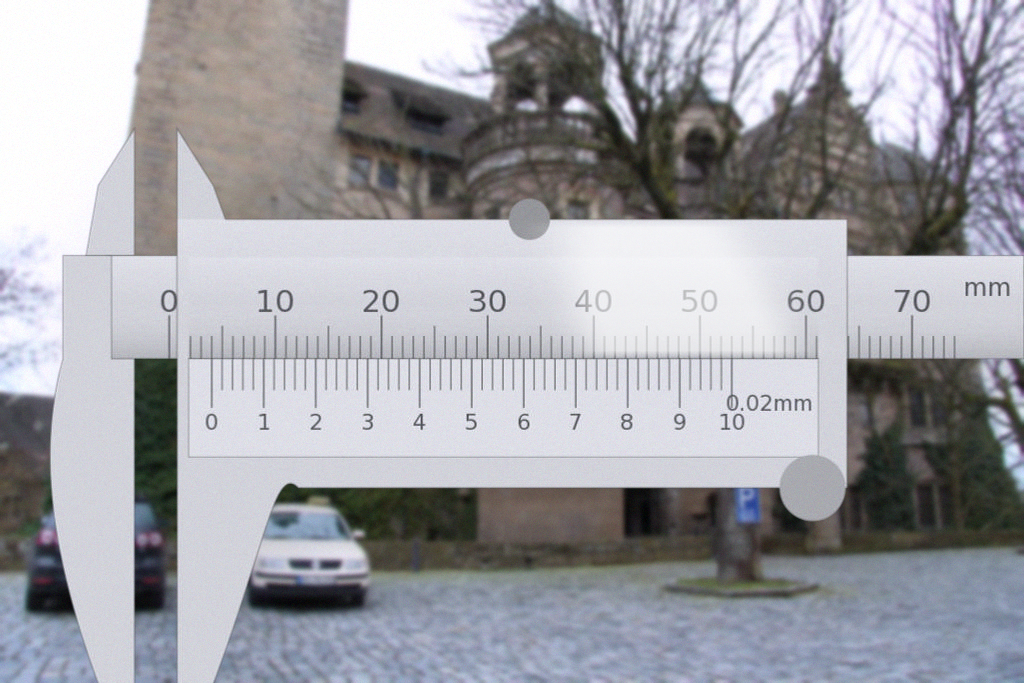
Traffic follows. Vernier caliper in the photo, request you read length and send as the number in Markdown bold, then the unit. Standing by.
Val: **4.0** mm
